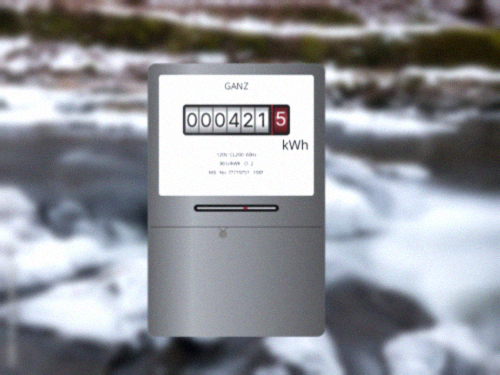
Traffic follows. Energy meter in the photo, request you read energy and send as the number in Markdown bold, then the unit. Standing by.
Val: **421.5** kWh
